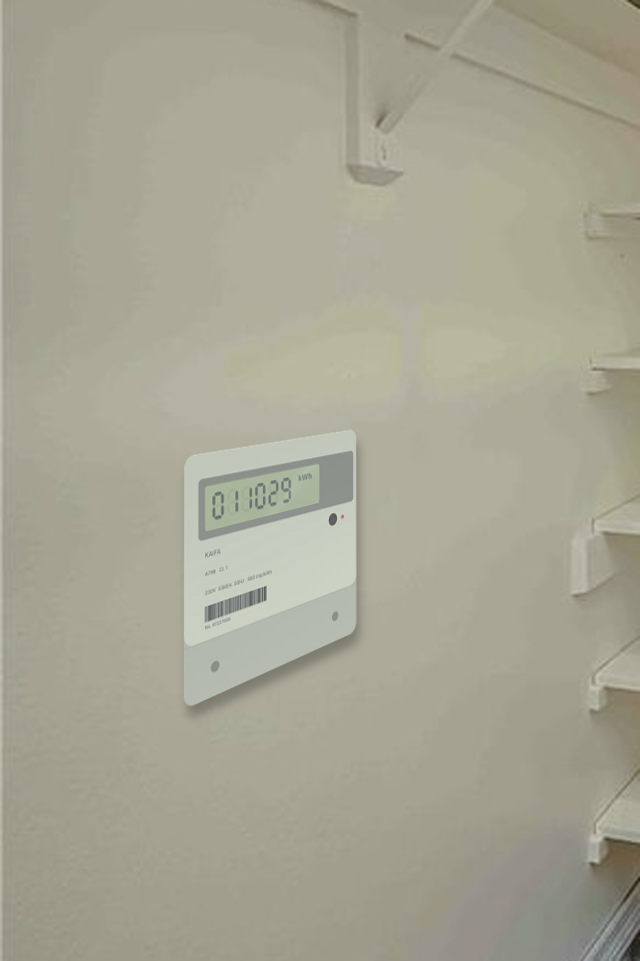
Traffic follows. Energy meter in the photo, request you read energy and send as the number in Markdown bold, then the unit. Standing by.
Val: **11029** kWh
